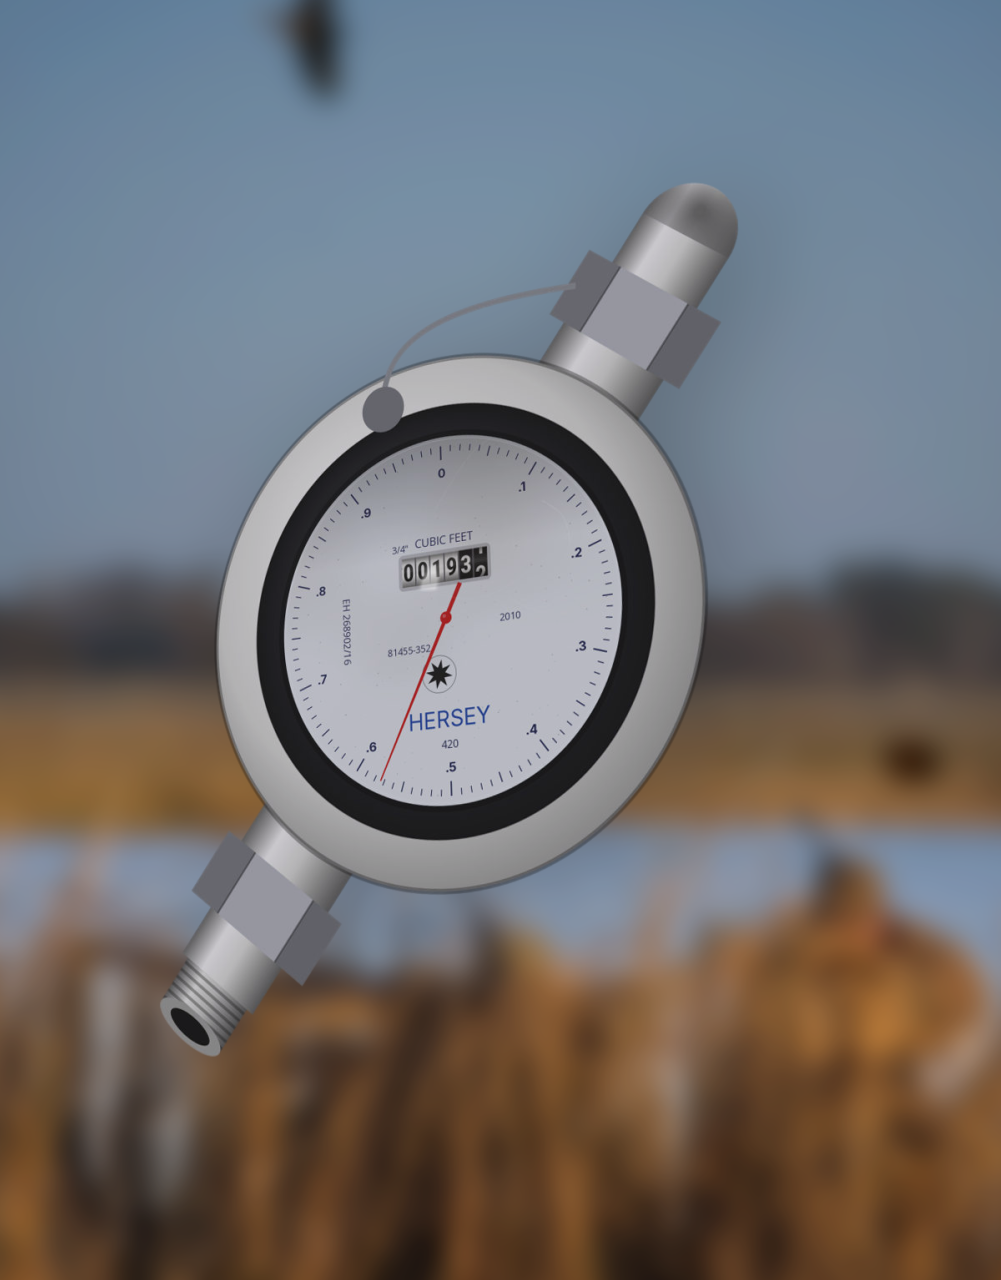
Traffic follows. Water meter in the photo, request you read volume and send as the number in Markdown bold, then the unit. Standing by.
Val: **1931.57** ft³
